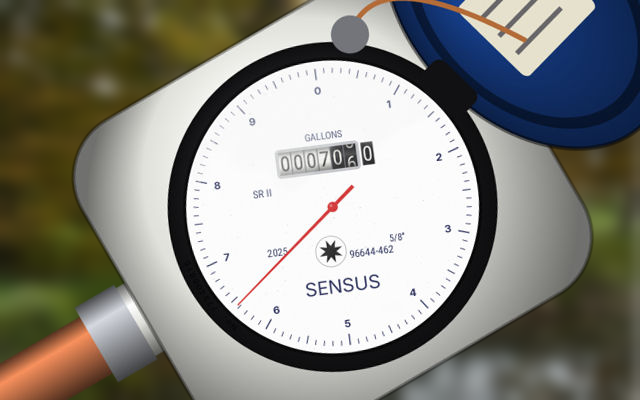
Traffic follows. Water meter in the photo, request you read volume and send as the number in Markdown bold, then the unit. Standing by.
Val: **7056.4** gal
